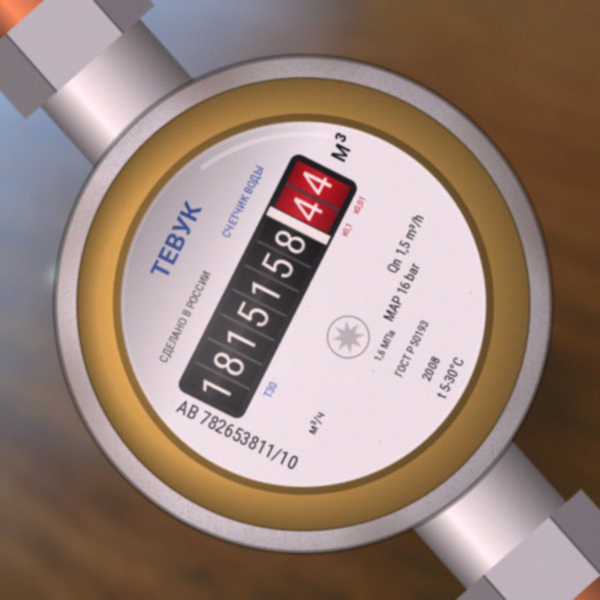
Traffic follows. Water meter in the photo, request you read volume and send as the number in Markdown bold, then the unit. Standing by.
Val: **1815158.44** m³
